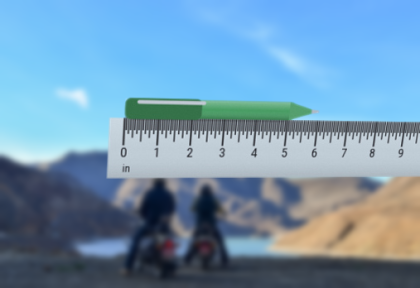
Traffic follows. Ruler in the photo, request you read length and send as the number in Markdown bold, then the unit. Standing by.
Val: **6** in
